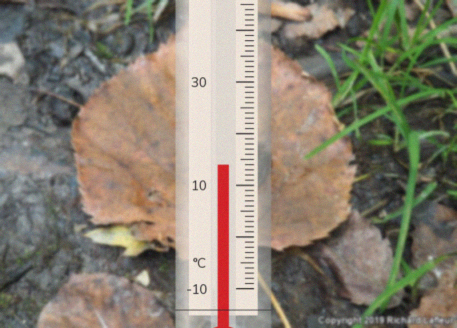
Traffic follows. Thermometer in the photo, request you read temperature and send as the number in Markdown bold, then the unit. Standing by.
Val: **14** °C
